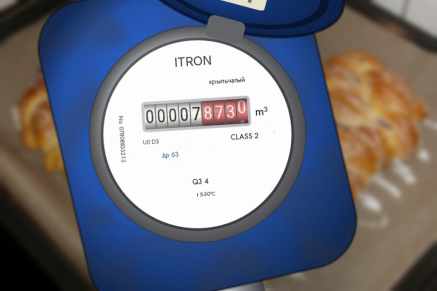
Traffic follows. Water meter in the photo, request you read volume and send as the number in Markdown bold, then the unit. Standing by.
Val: **7.8730** m³
